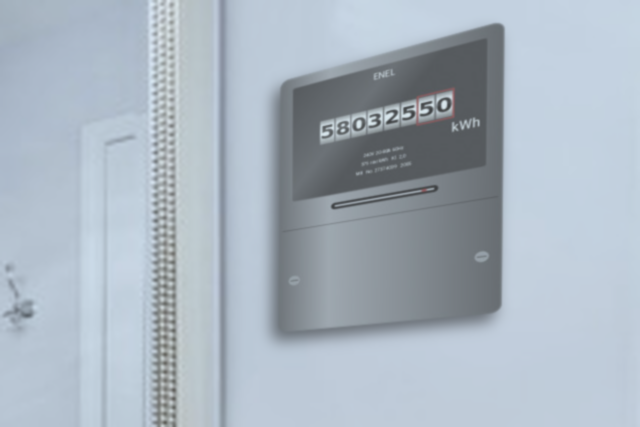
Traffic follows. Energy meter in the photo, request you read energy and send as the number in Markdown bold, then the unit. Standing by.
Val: **580325.50** kWh
